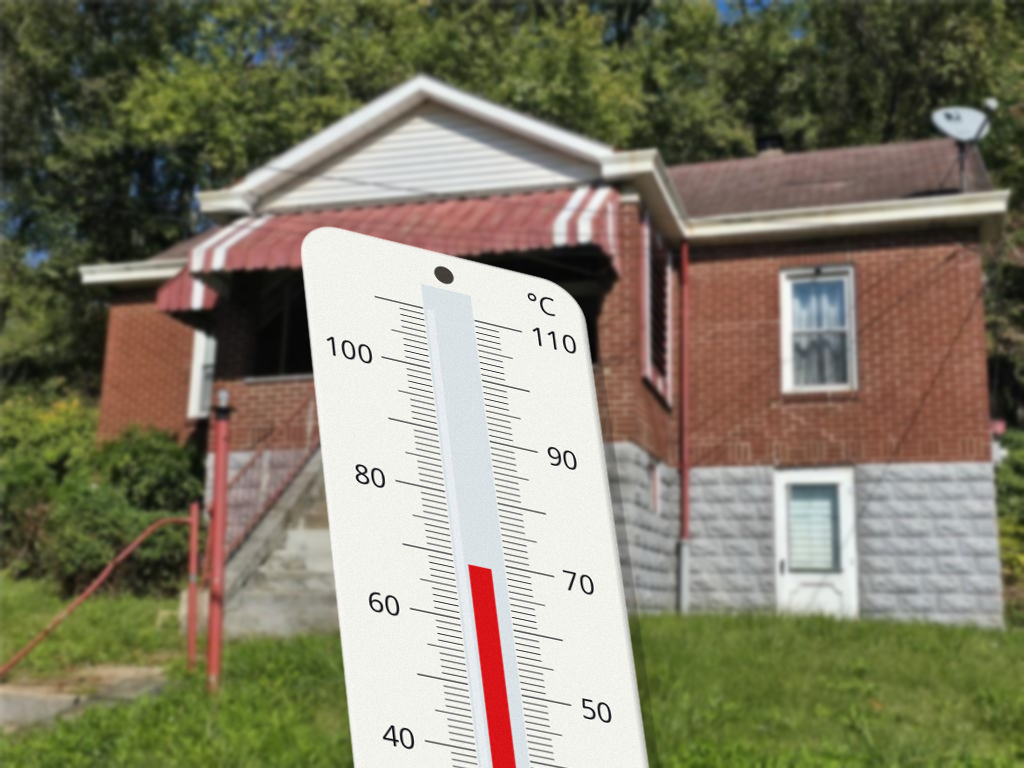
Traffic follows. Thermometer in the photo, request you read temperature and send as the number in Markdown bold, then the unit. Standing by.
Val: **69** °C
